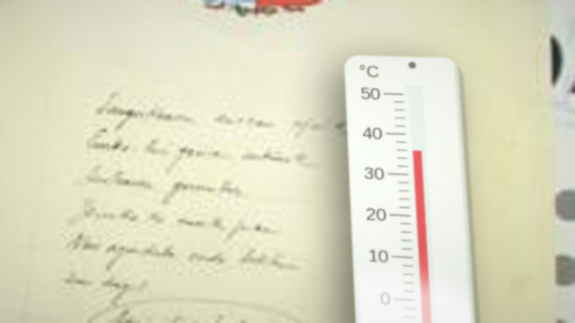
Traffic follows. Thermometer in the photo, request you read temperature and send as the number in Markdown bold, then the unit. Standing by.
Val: **36** °C
